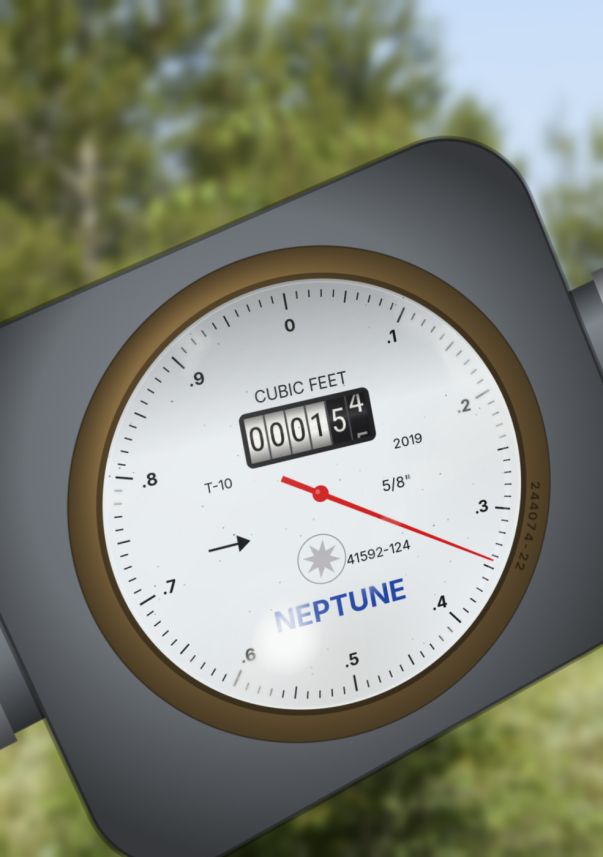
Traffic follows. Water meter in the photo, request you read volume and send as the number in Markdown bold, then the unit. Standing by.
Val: **154.34** ft³
